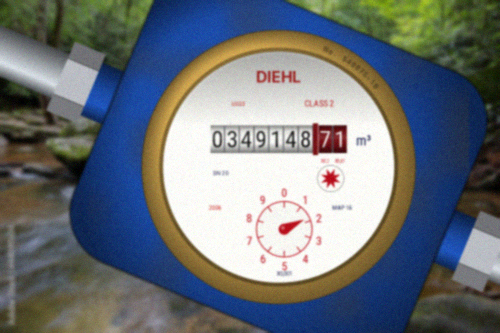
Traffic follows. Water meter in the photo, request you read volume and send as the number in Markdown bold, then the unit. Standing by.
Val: **349148.711** m³
